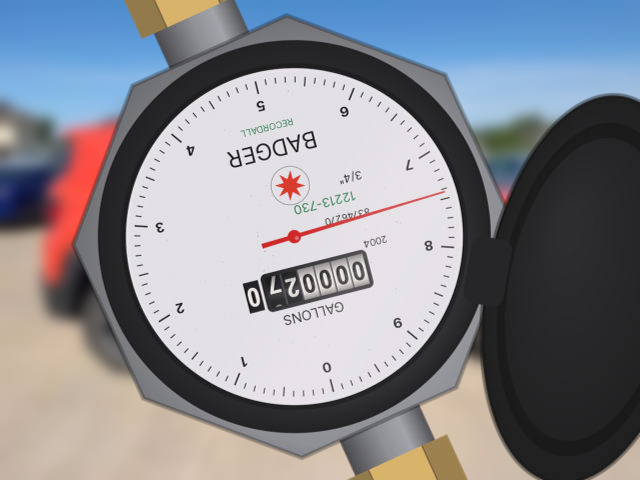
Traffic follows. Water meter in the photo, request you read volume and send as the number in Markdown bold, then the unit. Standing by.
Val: **267.4** gal
